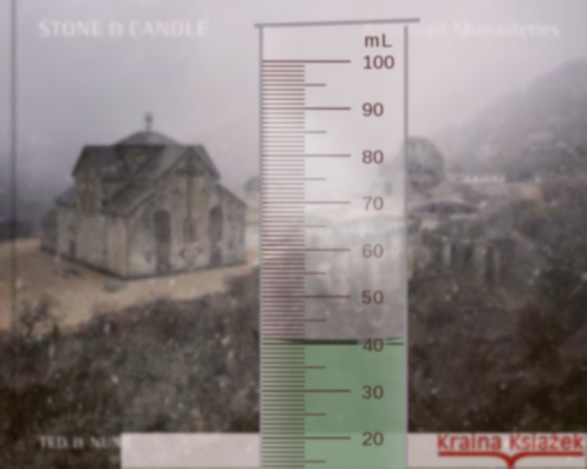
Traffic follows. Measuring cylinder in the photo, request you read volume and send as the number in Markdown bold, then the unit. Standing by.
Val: **40** mL
